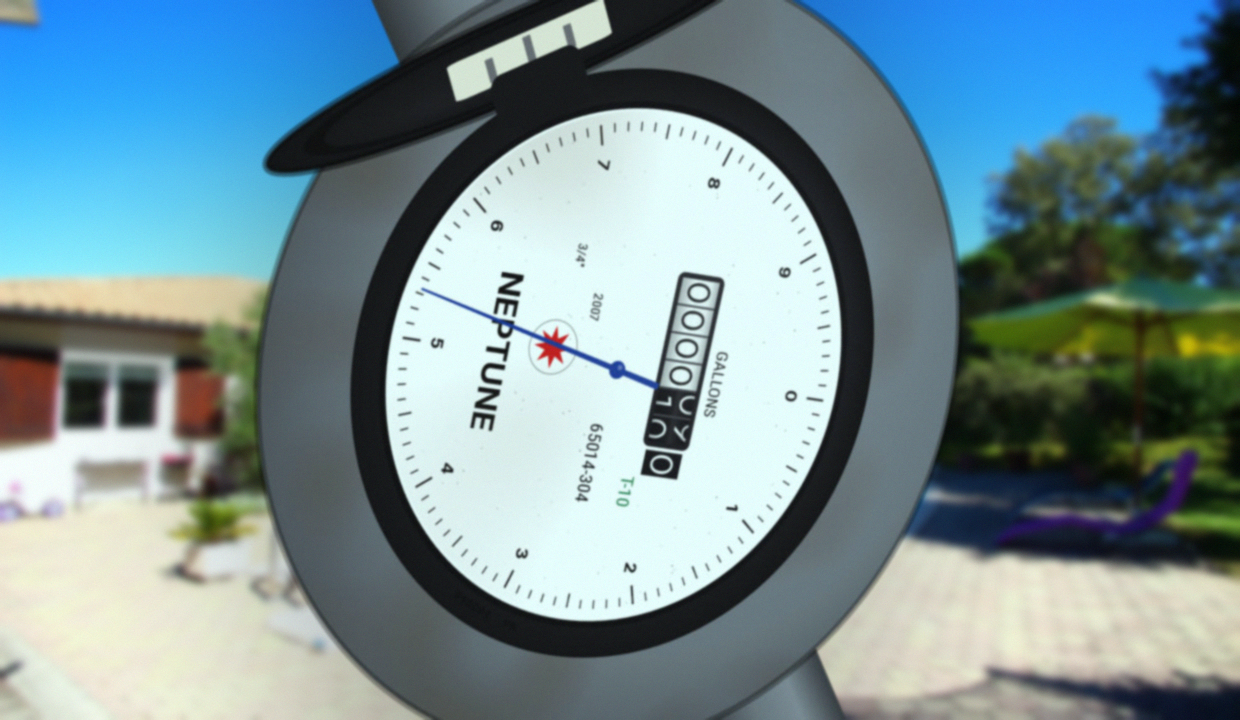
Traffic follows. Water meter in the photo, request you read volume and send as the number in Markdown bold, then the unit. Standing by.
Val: **95.3** gal
